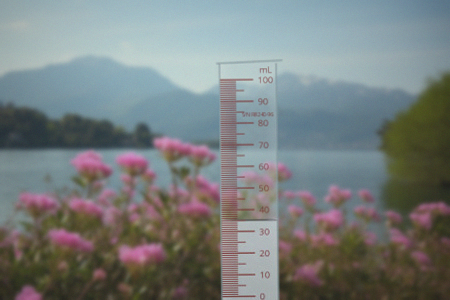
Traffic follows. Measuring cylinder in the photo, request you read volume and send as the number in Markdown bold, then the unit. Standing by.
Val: **35** mL
